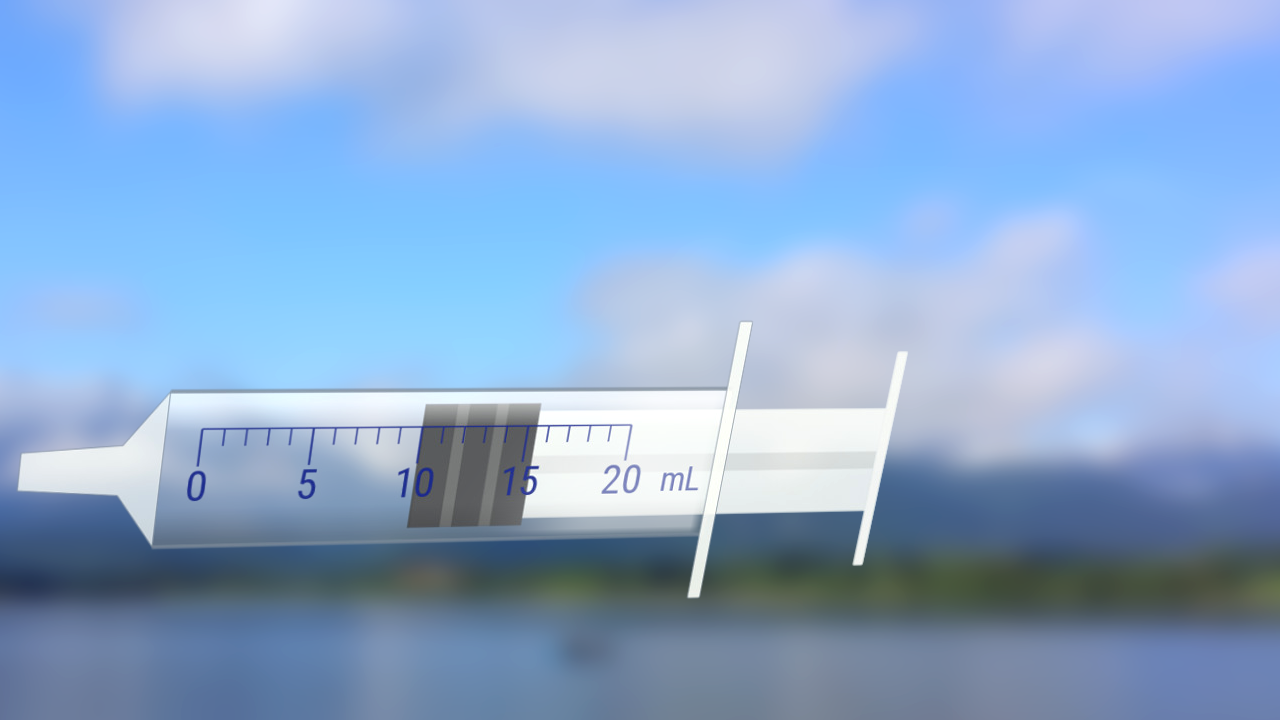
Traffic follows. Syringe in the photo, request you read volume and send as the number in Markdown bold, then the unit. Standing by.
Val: **10** mL
